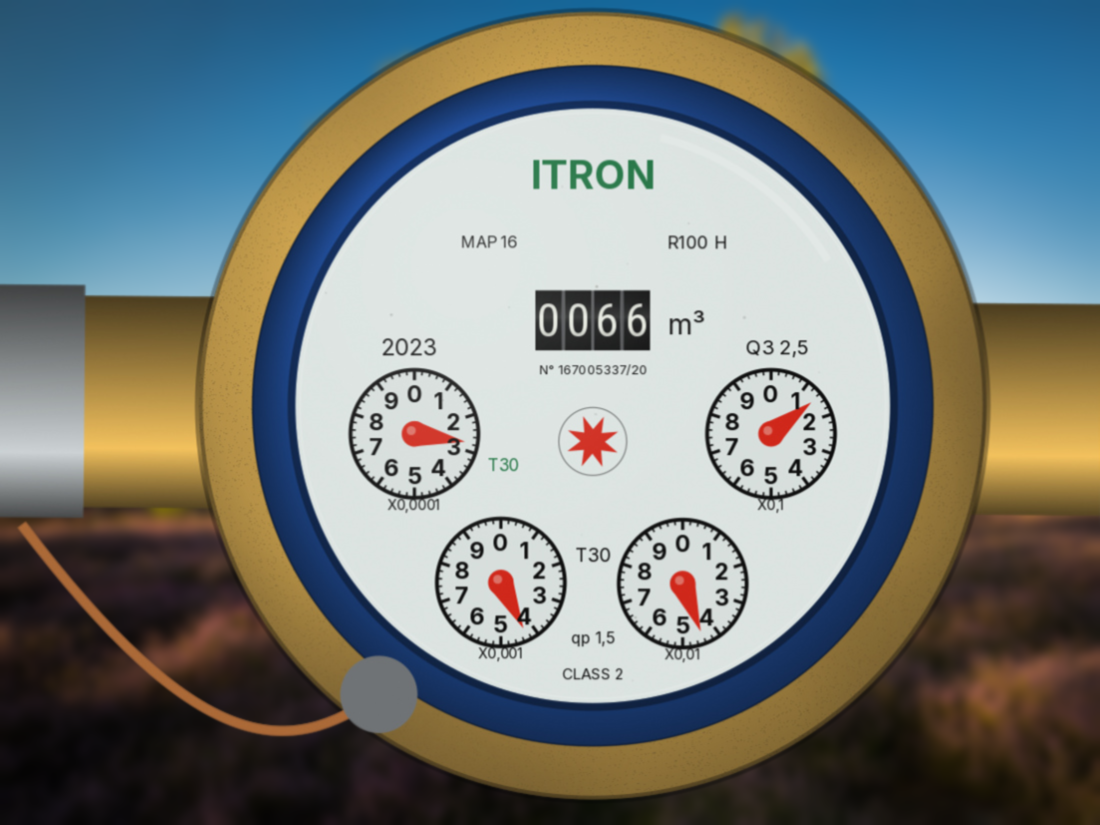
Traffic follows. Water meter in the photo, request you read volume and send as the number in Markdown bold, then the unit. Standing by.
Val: **66.1442** m³
